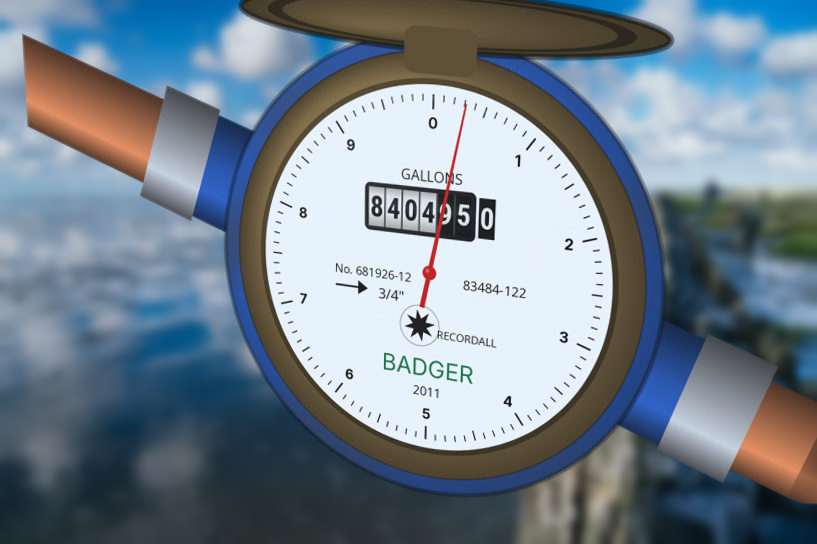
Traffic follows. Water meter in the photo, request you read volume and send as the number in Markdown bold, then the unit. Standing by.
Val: **8404950.3** gal
